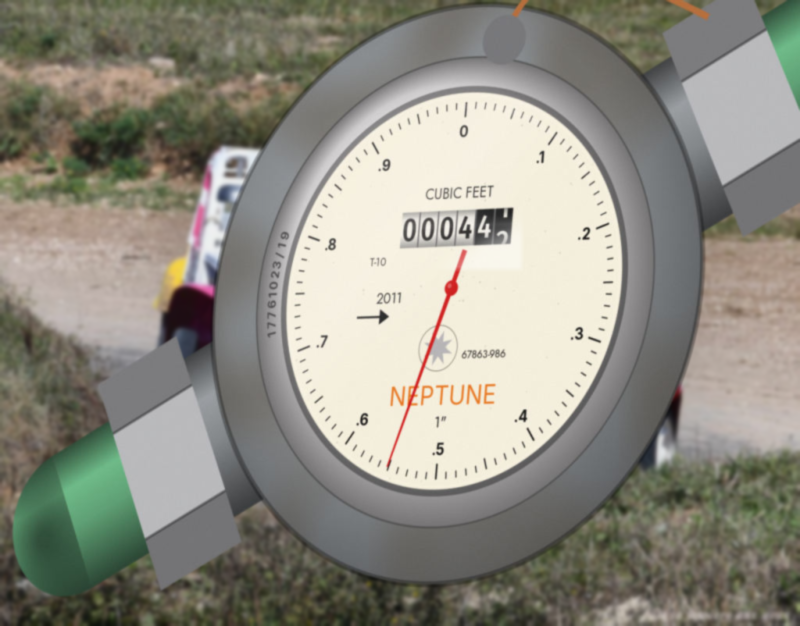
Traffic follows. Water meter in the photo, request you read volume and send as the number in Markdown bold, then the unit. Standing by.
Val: **441.55** ft³
